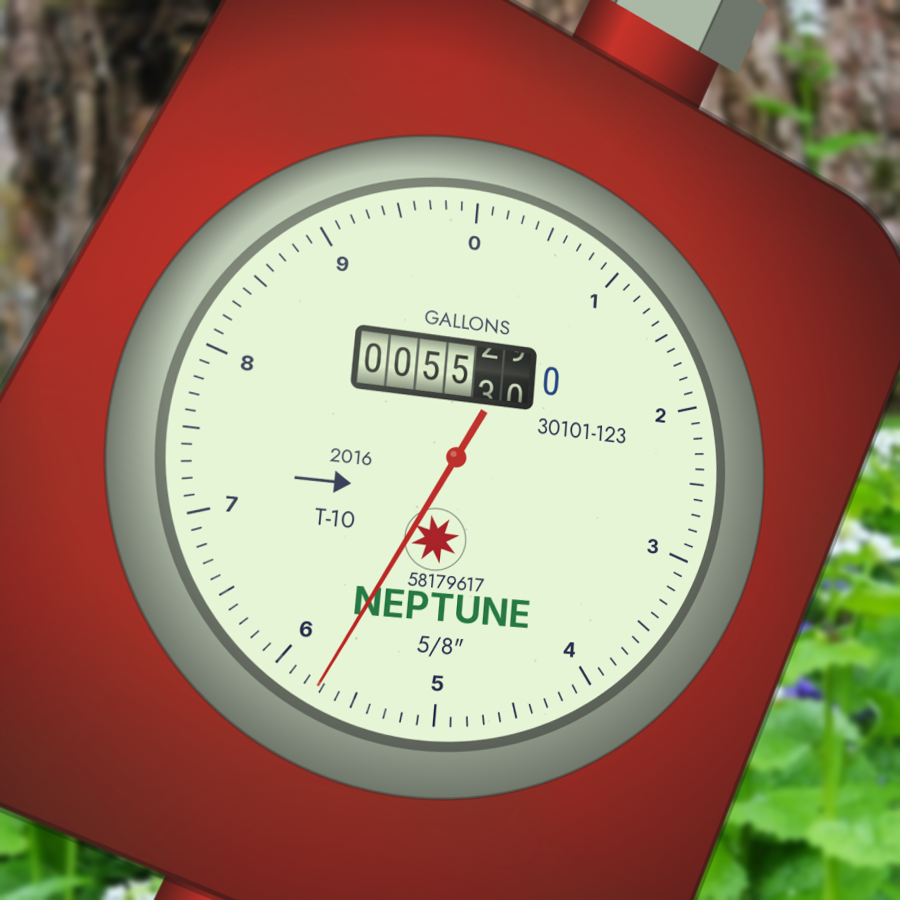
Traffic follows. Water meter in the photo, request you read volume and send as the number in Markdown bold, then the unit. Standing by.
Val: **55295.7** gal
